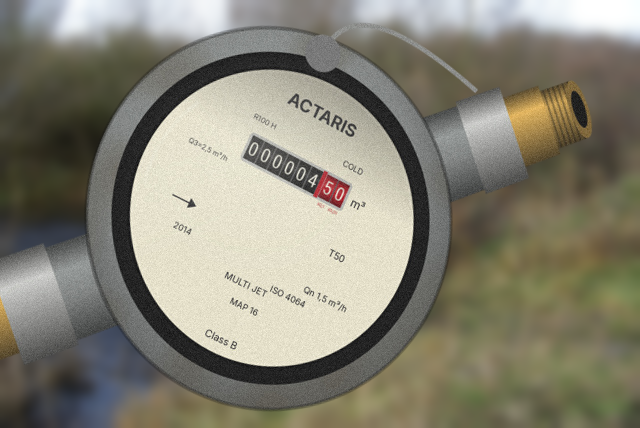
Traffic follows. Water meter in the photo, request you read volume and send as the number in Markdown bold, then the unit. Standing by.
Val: **4.50** m³
